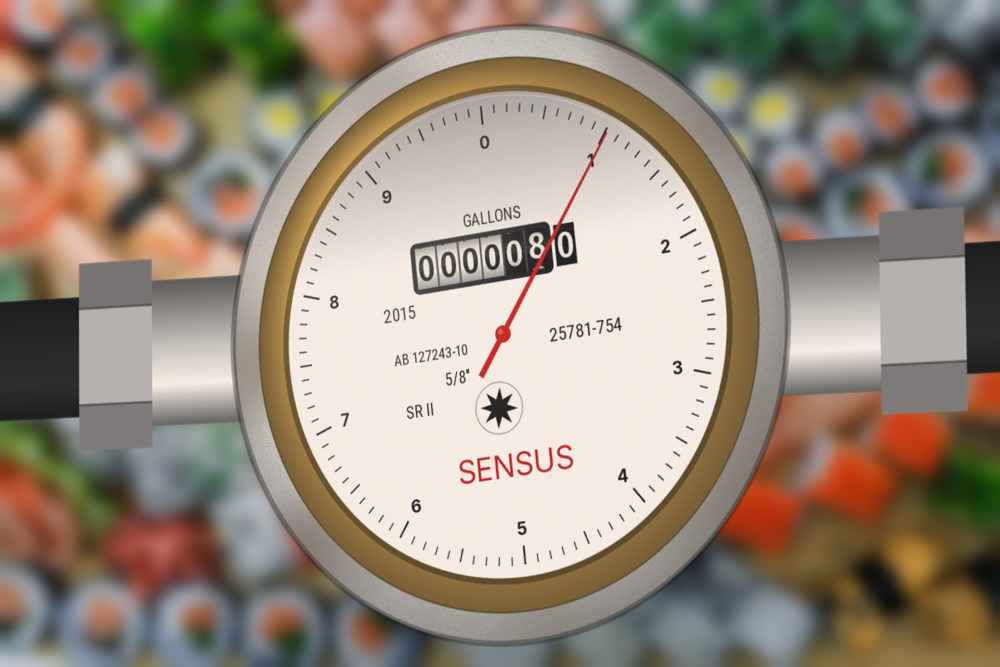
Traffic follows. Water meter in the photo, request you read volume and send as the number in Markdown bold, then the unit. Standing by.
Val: **81.0** gal
